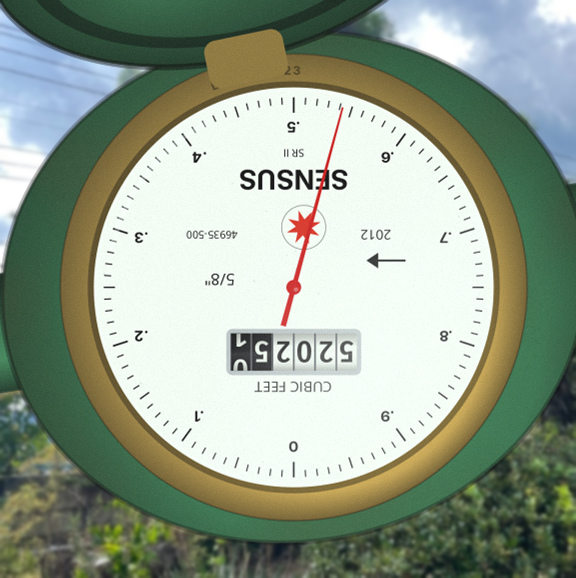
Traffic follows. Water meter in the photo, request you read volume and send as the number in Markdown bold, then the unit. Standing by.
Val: **520250.54** ft³
